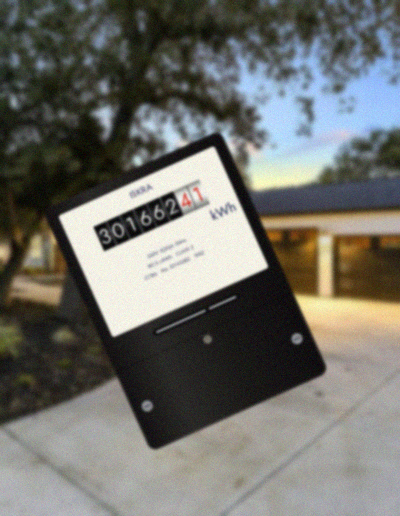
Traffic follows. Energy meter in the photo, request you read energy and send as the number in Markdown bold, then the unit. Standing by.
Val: **301662.41** kWh
